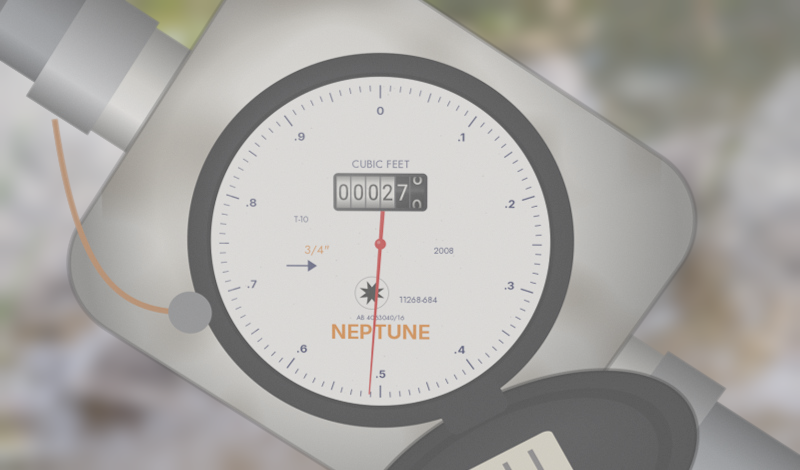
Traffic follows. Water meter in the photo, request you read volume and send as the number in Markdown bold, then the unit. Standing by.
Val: **278.51** ft³
